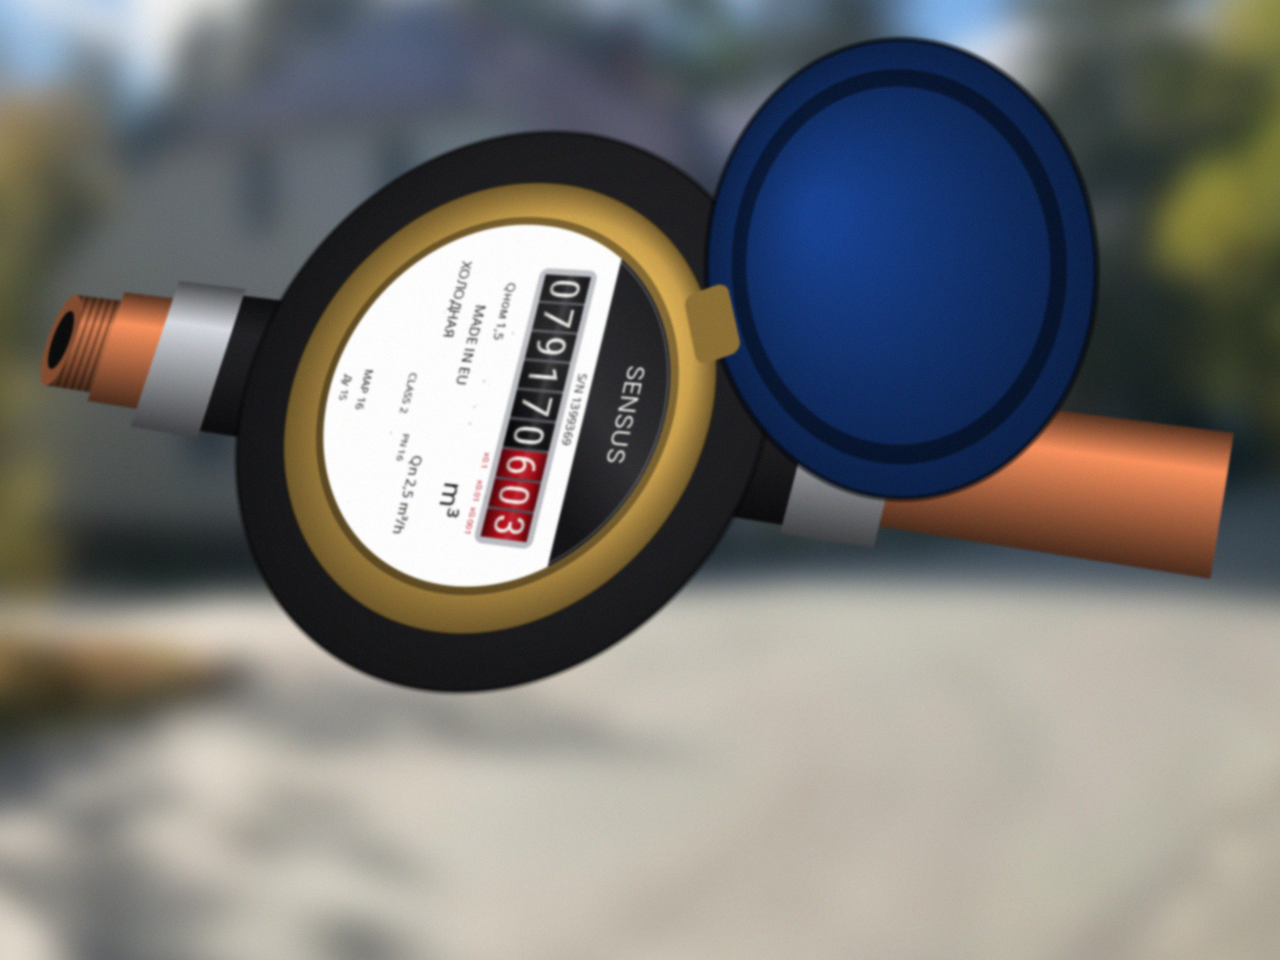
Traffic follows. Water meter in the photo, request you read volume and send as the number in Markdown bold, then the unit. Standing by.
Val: **79170.603** m³
